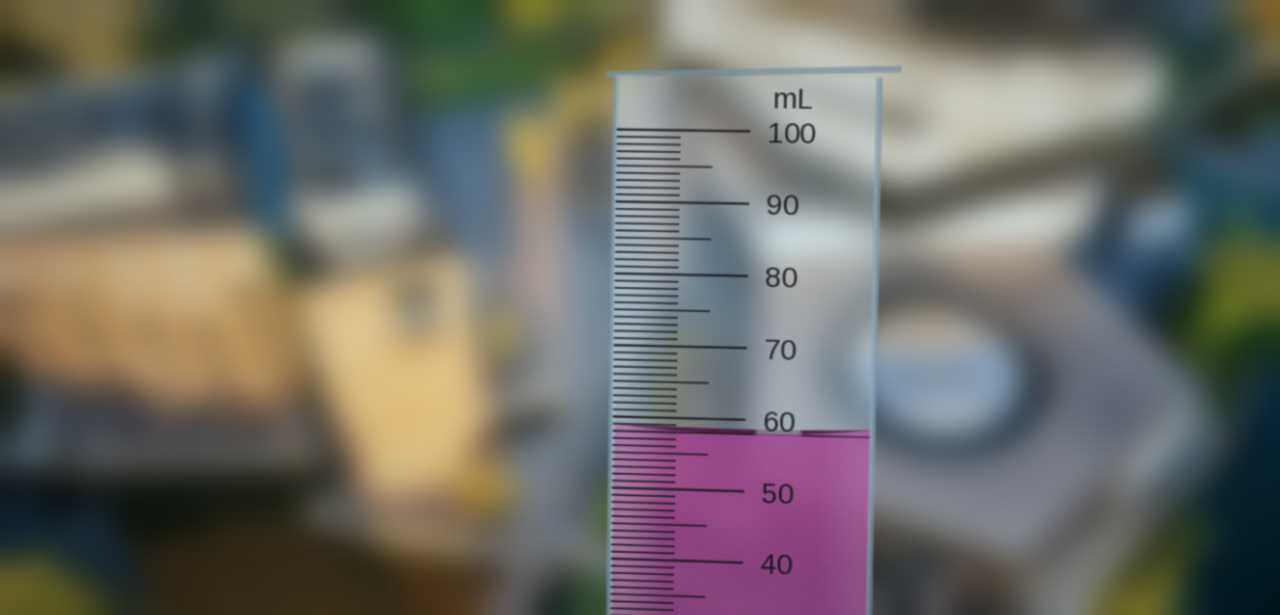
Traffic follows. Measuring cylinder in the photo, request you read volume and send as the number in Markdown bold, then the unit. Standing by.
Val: **58** mL
